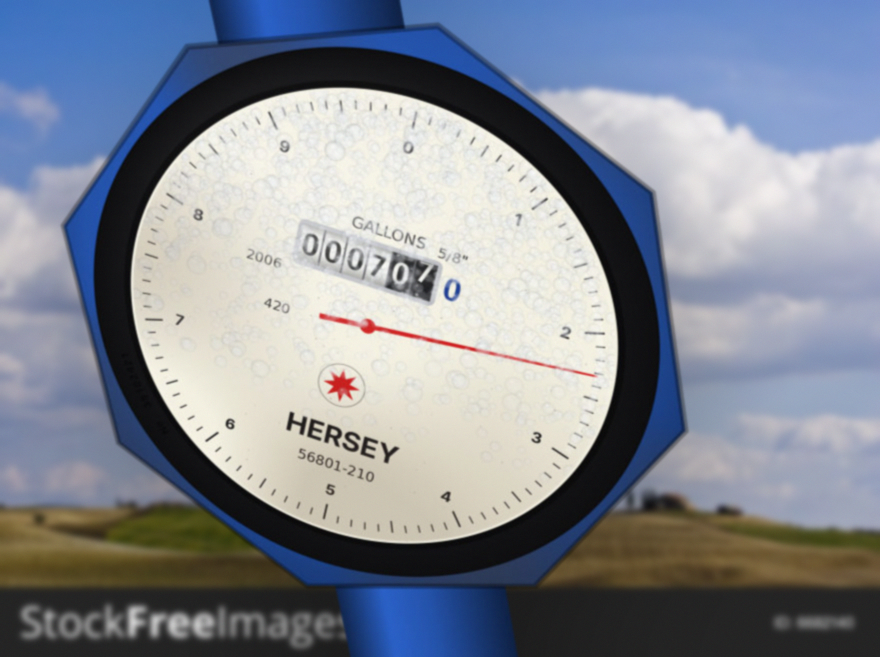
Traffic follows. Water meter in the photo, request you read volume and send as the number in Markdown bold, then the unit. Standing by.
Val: **7072.3** gal
